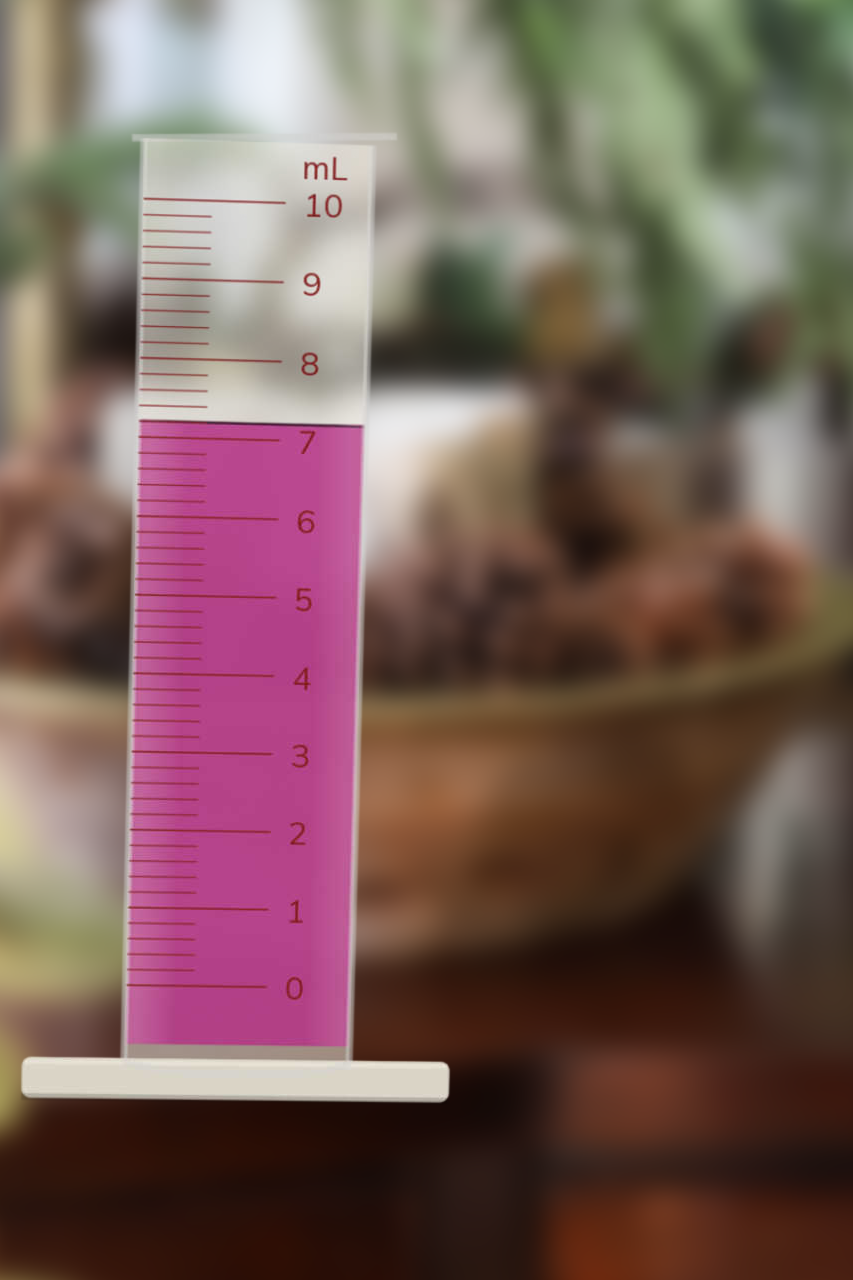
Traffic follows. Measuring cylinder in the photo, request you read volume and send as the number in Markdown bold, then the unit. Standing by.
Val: **7.2** mL
